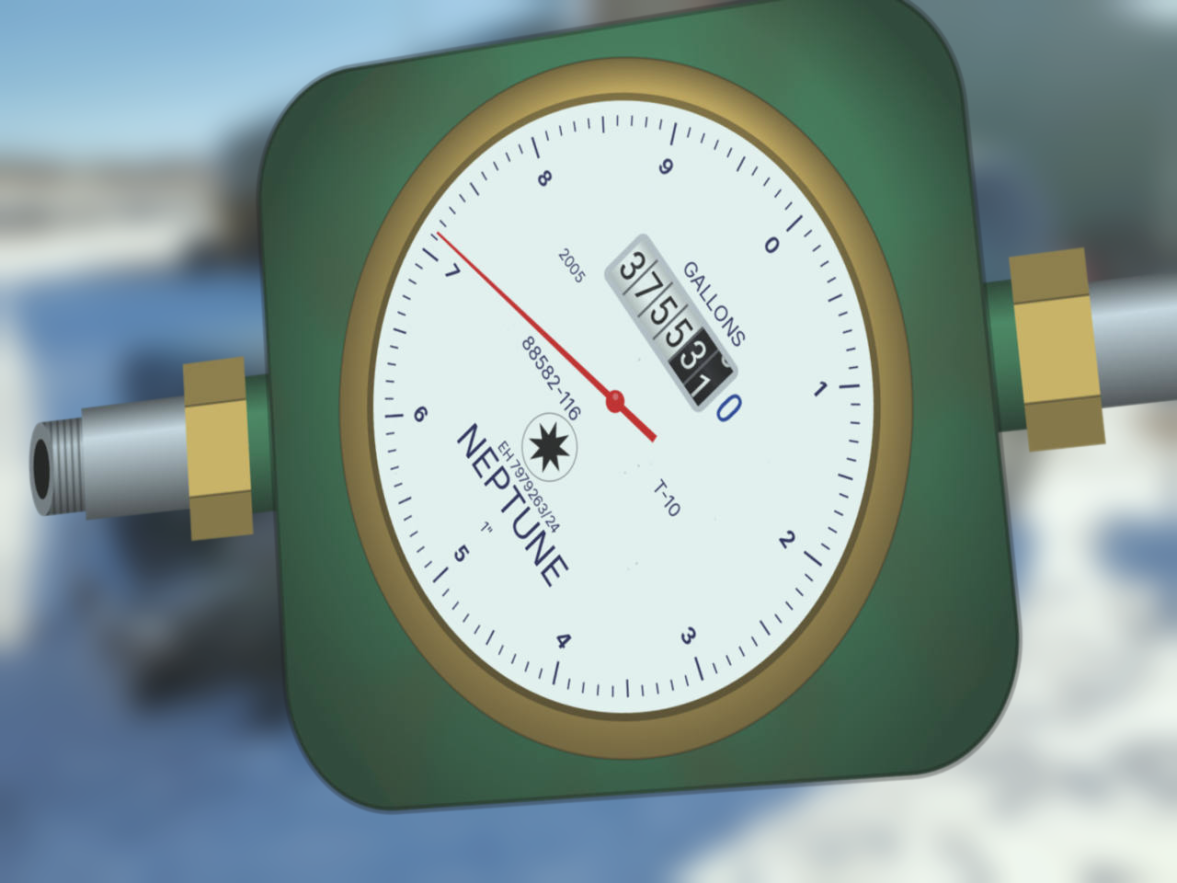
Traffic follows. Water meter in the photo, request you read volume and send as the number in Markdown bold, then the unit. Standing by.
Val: **3755307.1** gal
